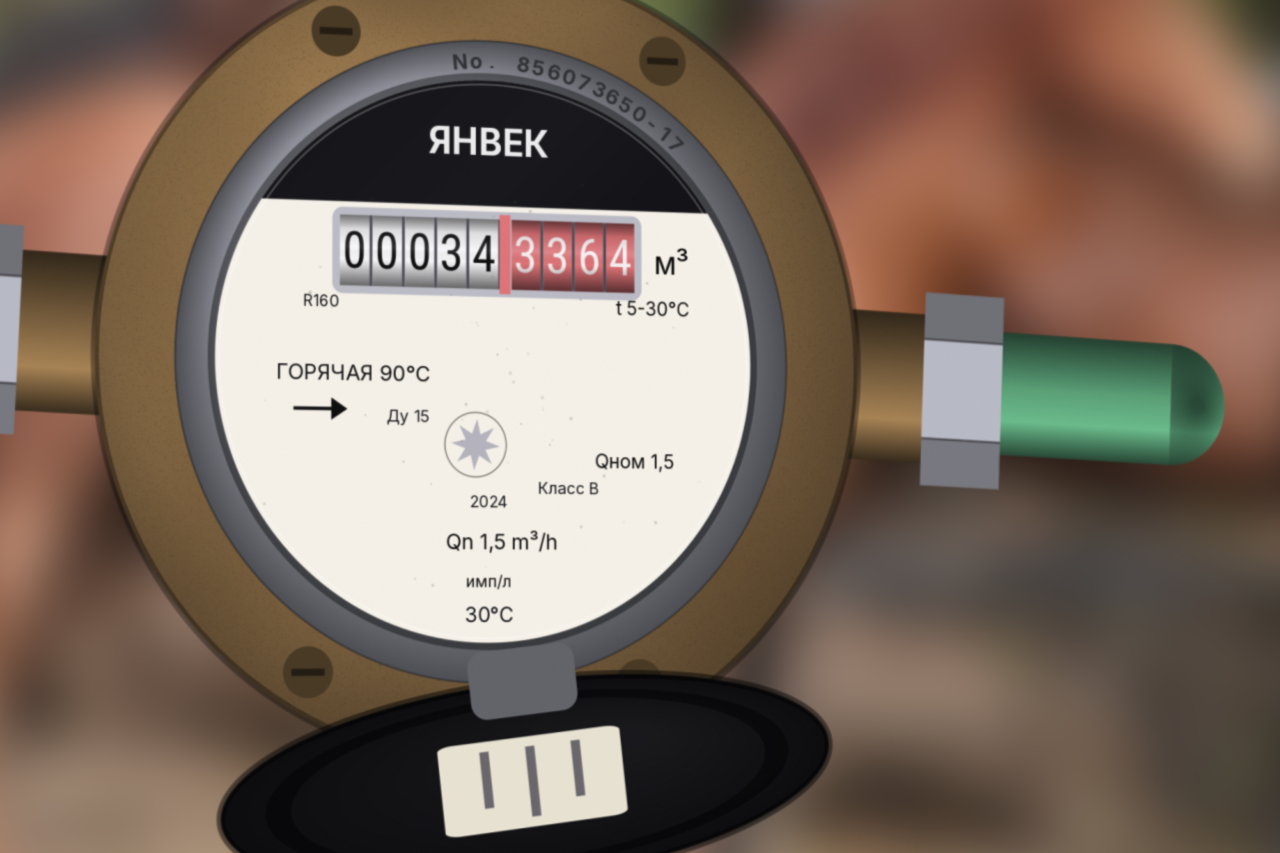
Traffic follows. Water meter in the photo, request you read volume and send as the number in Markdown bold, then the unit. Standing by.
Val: **34.3364** m³
